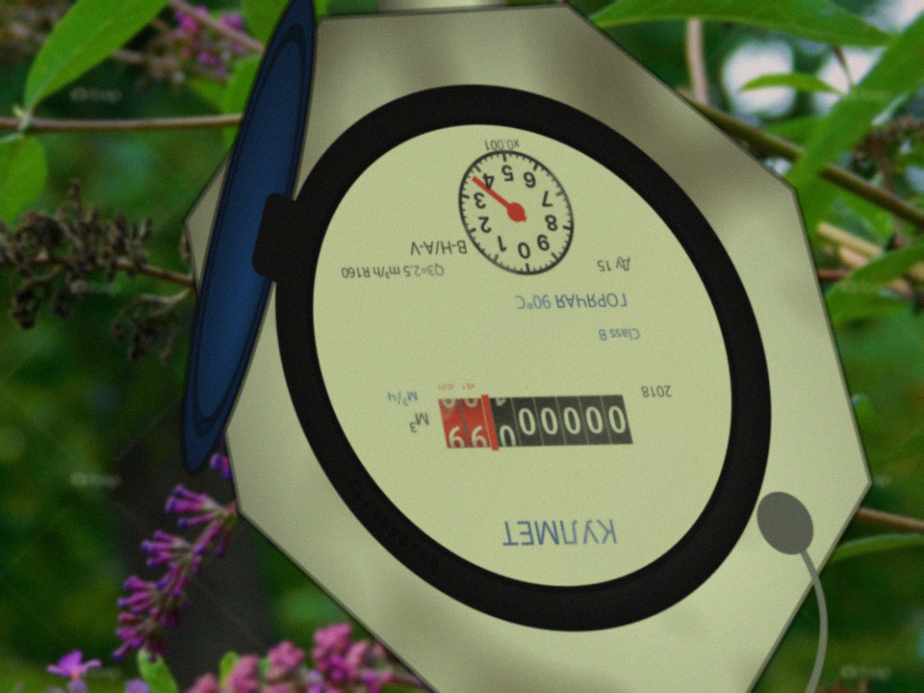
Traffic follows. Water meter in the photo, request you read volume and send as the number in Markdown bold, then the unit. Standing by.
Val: **0.993** m³
